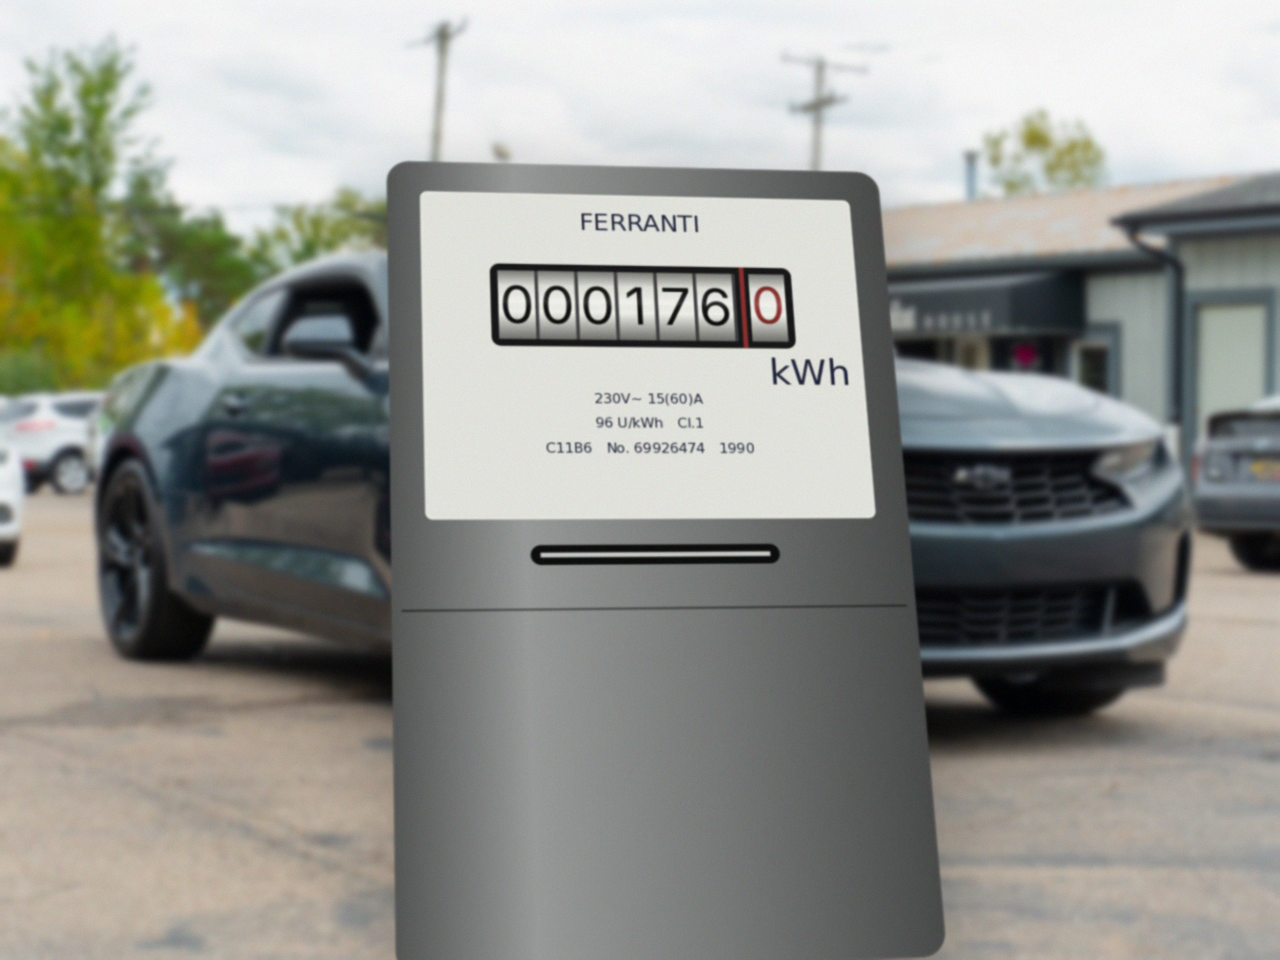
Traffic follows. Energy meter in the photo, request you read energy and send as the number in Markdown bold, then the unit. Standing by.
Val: **176.0** kWh
